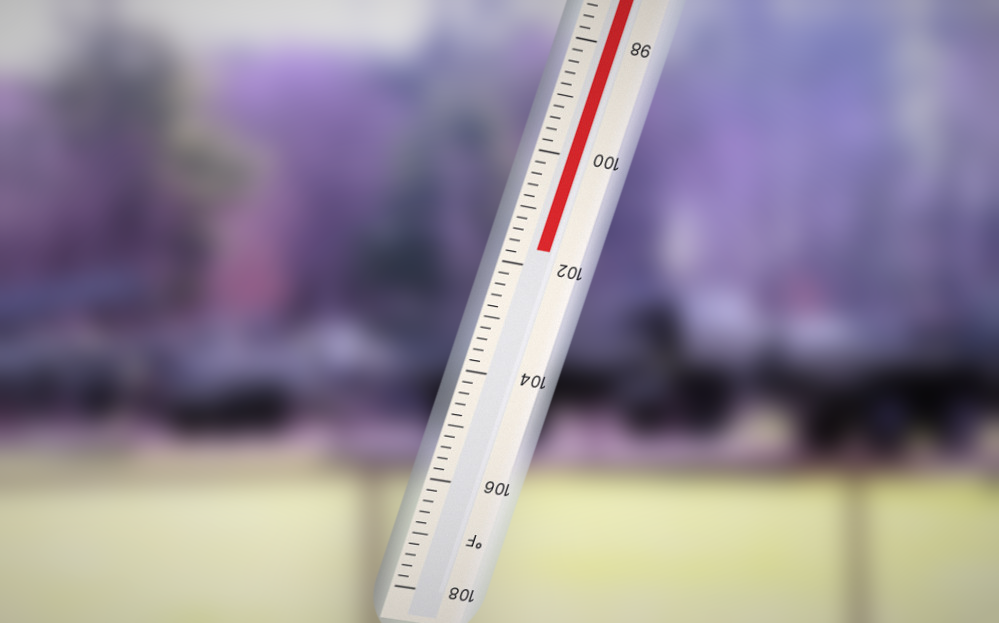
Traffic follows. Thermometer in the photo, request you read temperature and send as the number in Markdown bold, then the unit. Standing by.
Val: **101.7** °F
